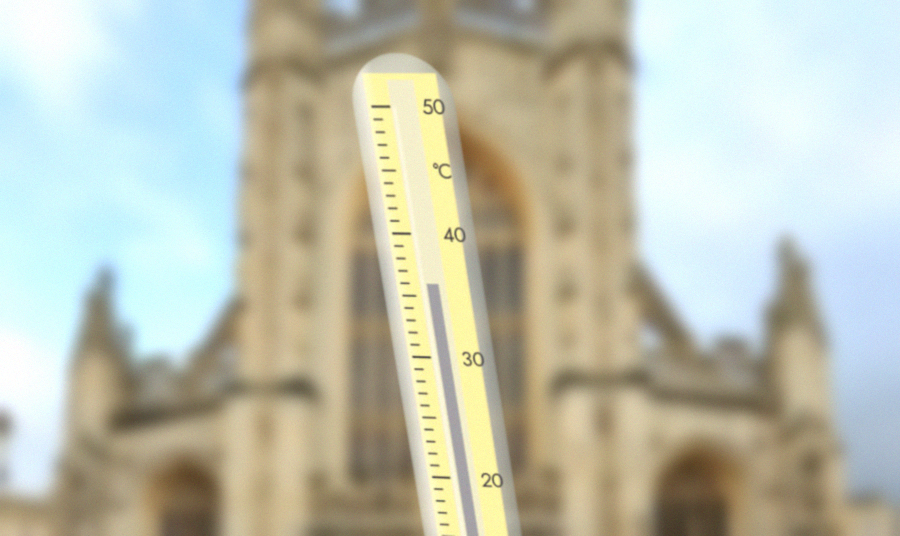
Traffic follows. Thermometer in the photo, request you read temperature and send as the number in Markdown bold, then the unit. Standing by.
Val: **36** °C
